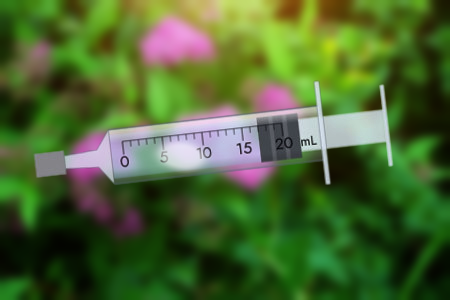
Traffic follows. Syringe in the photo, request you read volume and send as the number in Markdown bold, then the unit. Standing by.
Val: **17** mL
